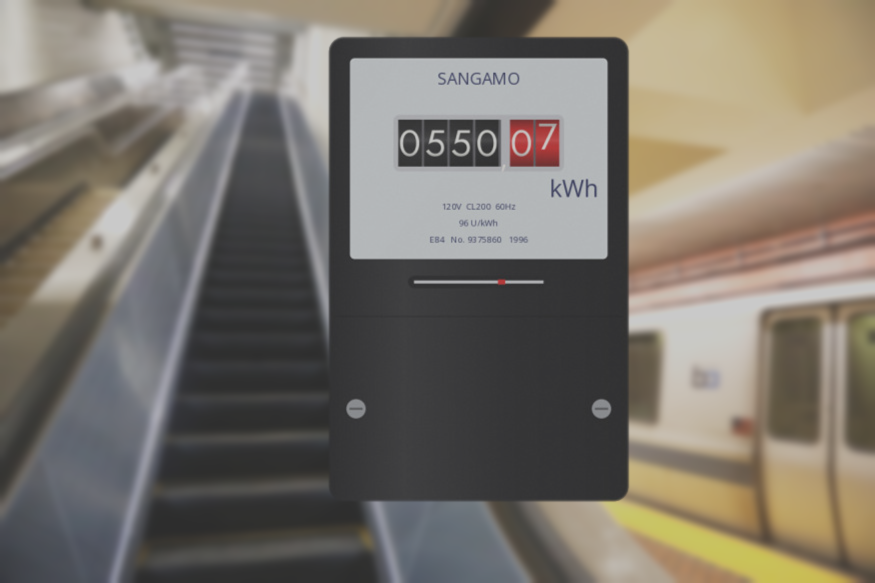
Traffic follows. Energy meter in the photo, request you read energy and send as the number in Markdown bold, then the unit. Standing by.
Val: **550.07** kWh
